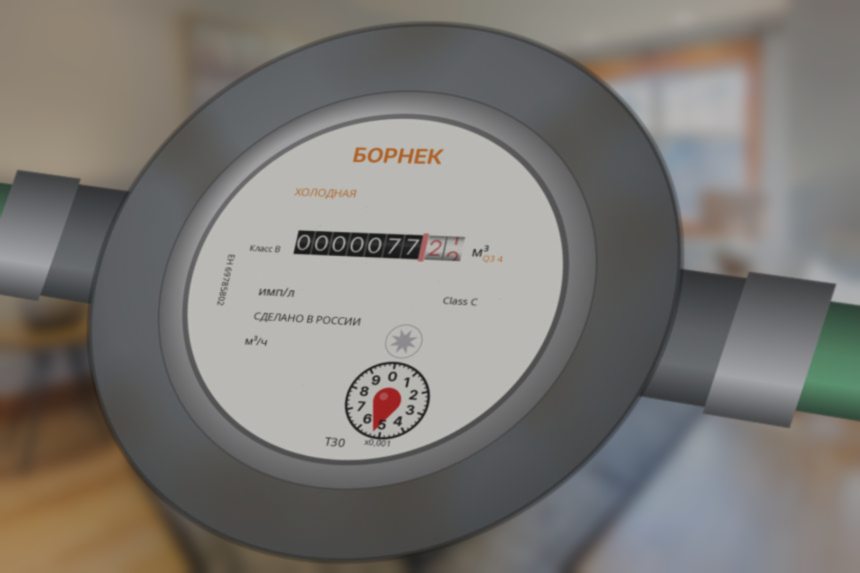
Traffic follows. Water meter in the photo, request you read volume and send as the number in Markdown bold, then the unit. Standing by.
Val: **77.215** m³
